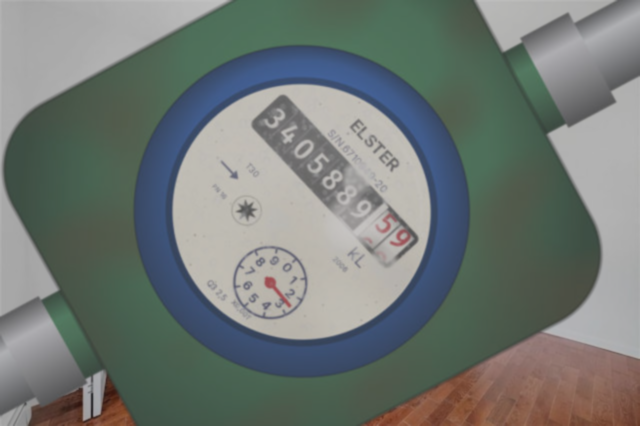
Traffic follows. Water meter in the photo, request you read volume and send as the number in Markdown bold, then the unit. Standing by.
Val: **3405889.592** kL
